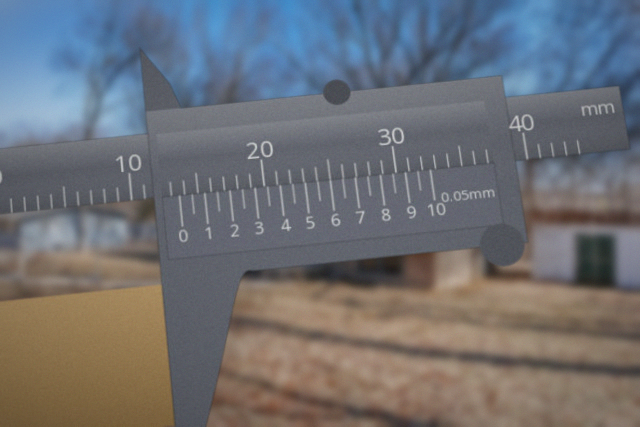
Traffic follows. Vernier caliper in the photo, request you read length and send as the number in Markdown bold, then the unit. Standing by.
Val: **13.6** mm
